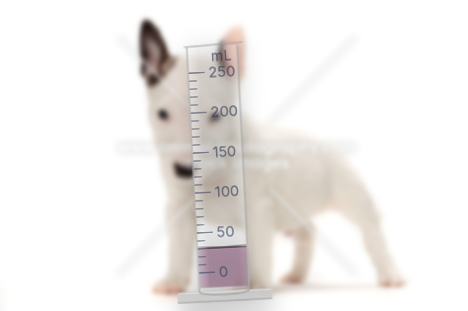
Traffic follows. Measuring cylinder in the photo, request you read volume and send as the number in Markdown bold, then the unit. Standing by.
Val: **30** mL
